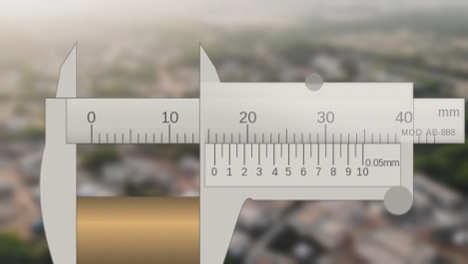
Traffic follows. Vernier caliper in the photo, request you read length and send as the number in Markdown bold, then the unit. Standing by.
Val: **15.8** mm
